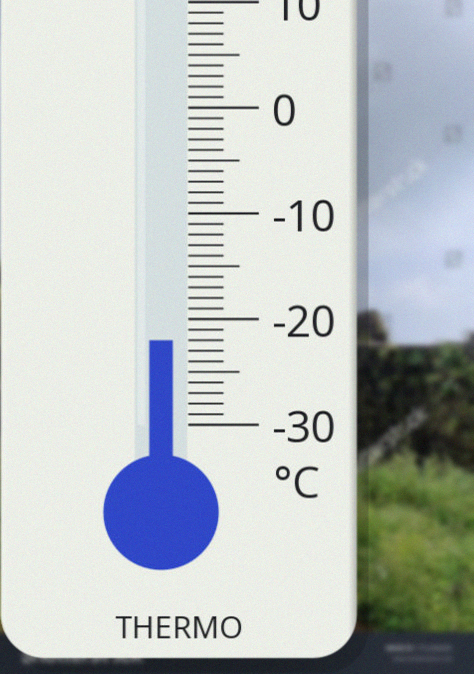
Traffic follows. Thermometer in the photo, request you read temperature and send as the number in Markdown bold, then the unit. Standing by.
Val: **-22** °C
